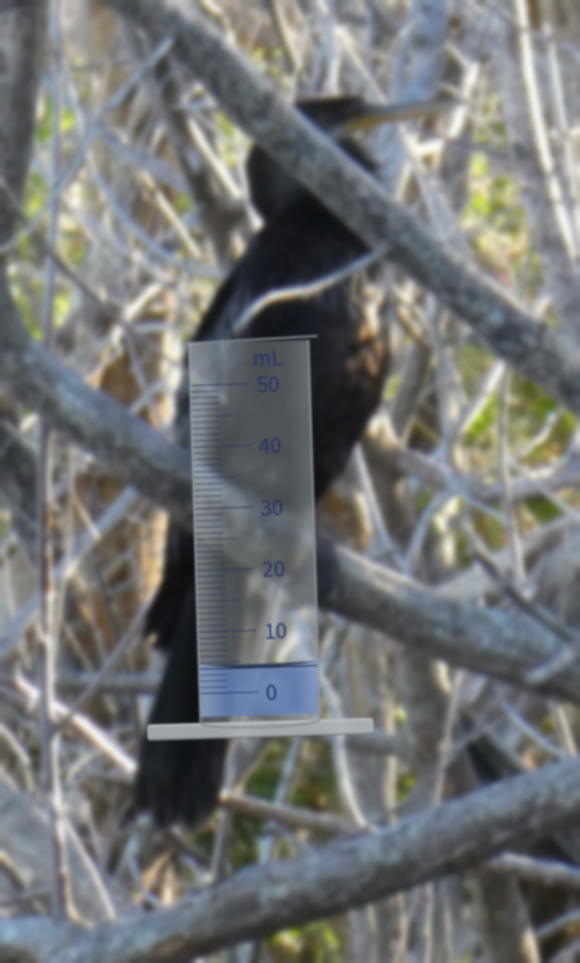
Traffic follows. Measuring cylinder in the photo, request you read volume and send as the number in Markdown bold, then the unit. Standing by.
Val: **4** mL
